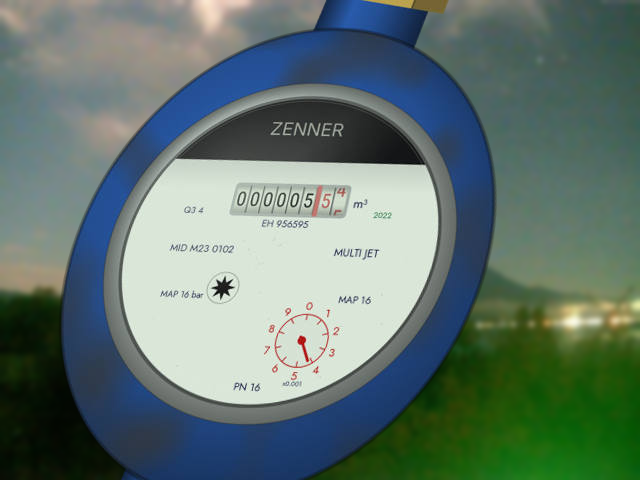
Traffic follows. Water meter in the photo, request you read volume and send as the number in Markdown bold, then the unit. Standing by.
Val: **5.544** m³
